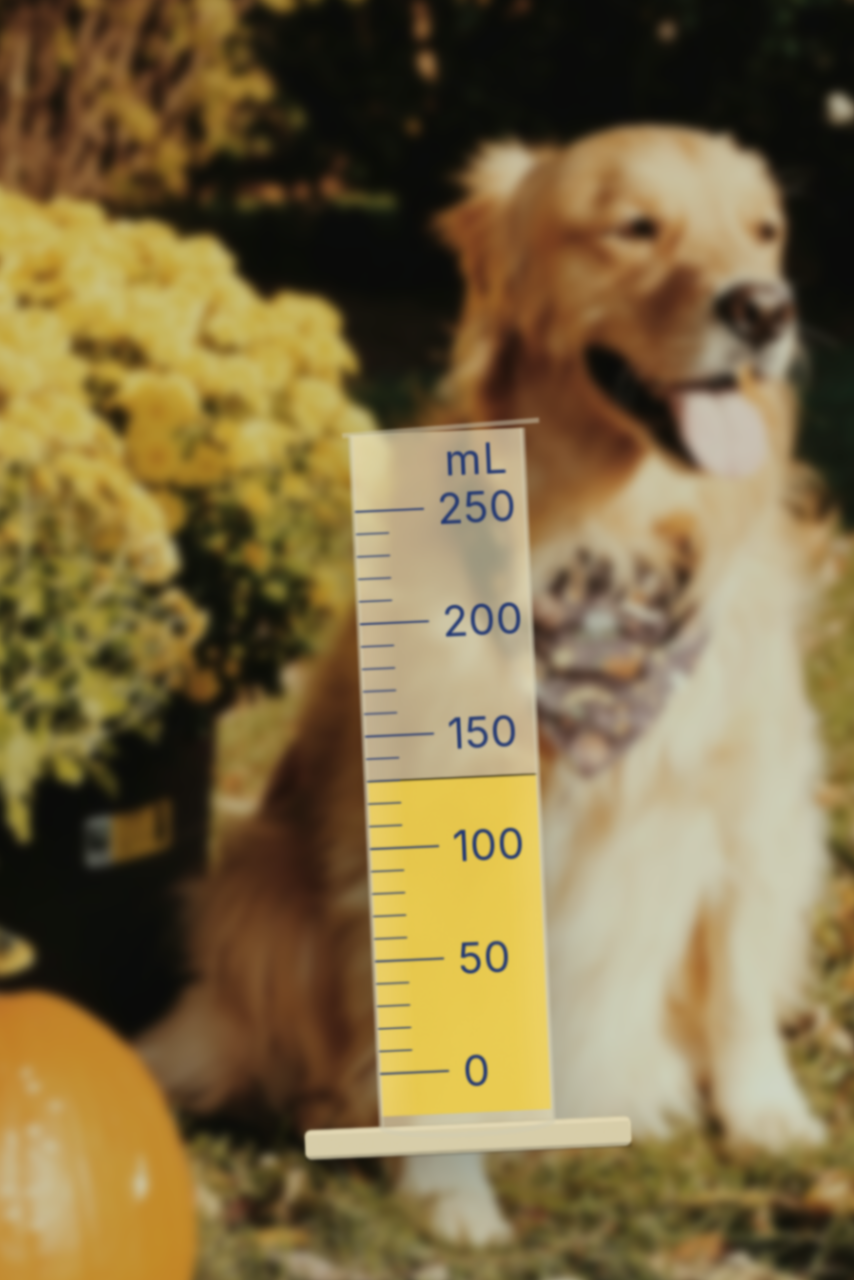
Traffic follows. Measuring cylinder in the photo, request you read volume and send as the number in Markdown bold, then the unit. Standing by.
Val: **130** mL
